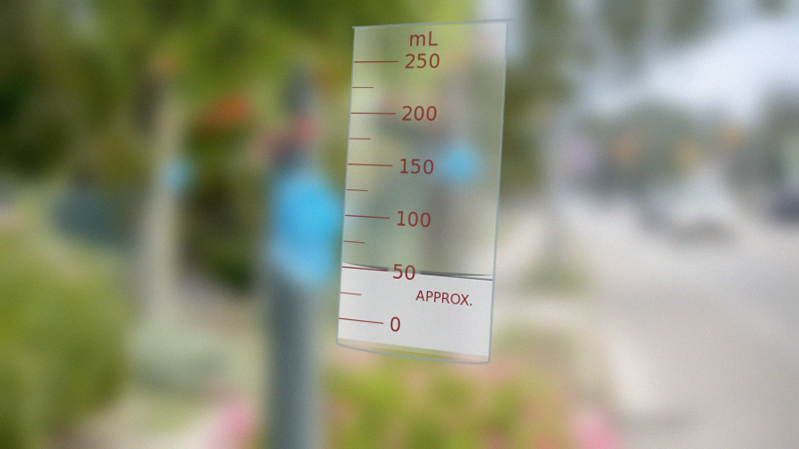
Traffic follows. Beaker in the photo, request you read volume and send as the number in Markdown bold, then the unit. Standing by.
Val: **50** mL
